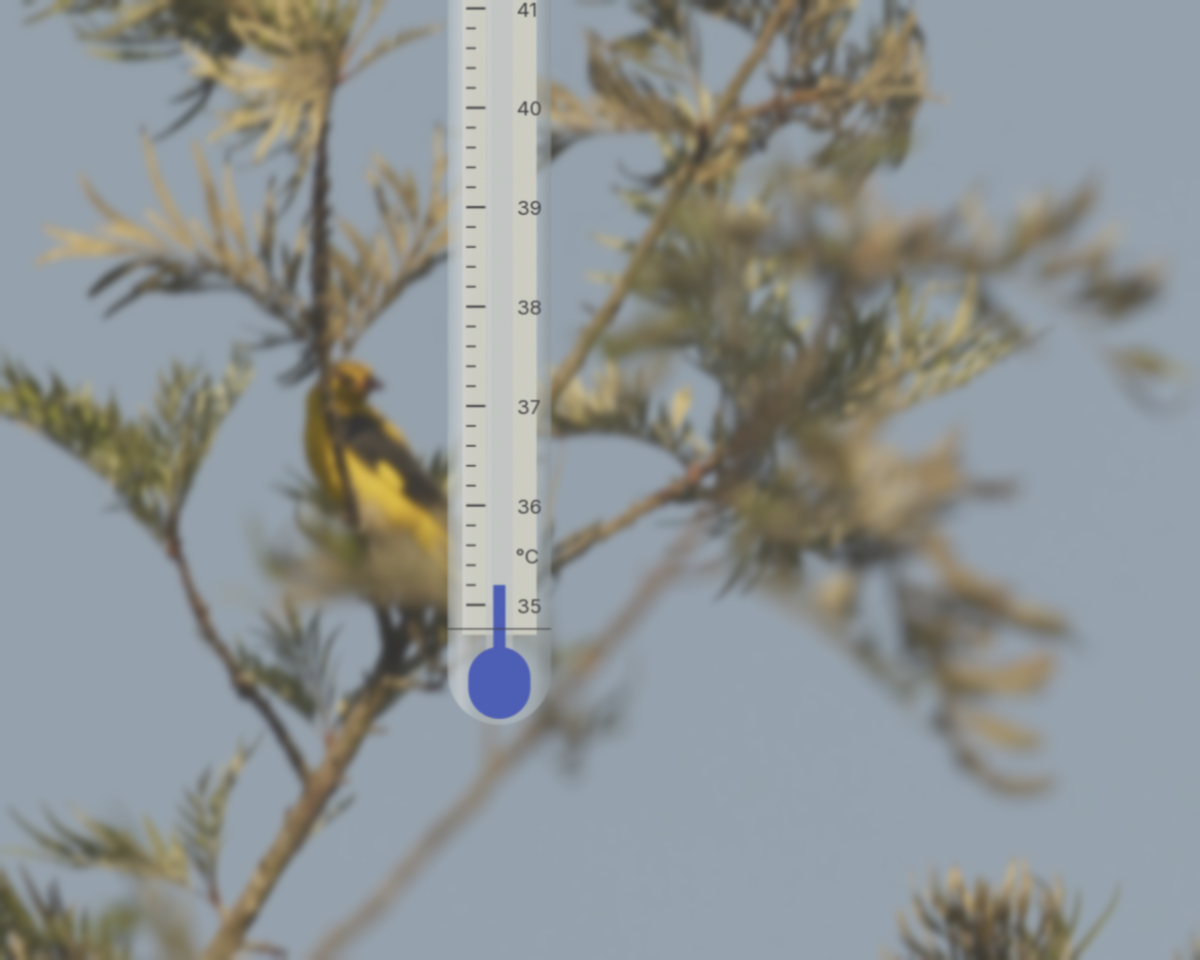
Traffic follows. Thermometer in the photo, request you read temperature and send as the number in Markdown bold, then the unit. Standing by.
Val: **35.2** °C
